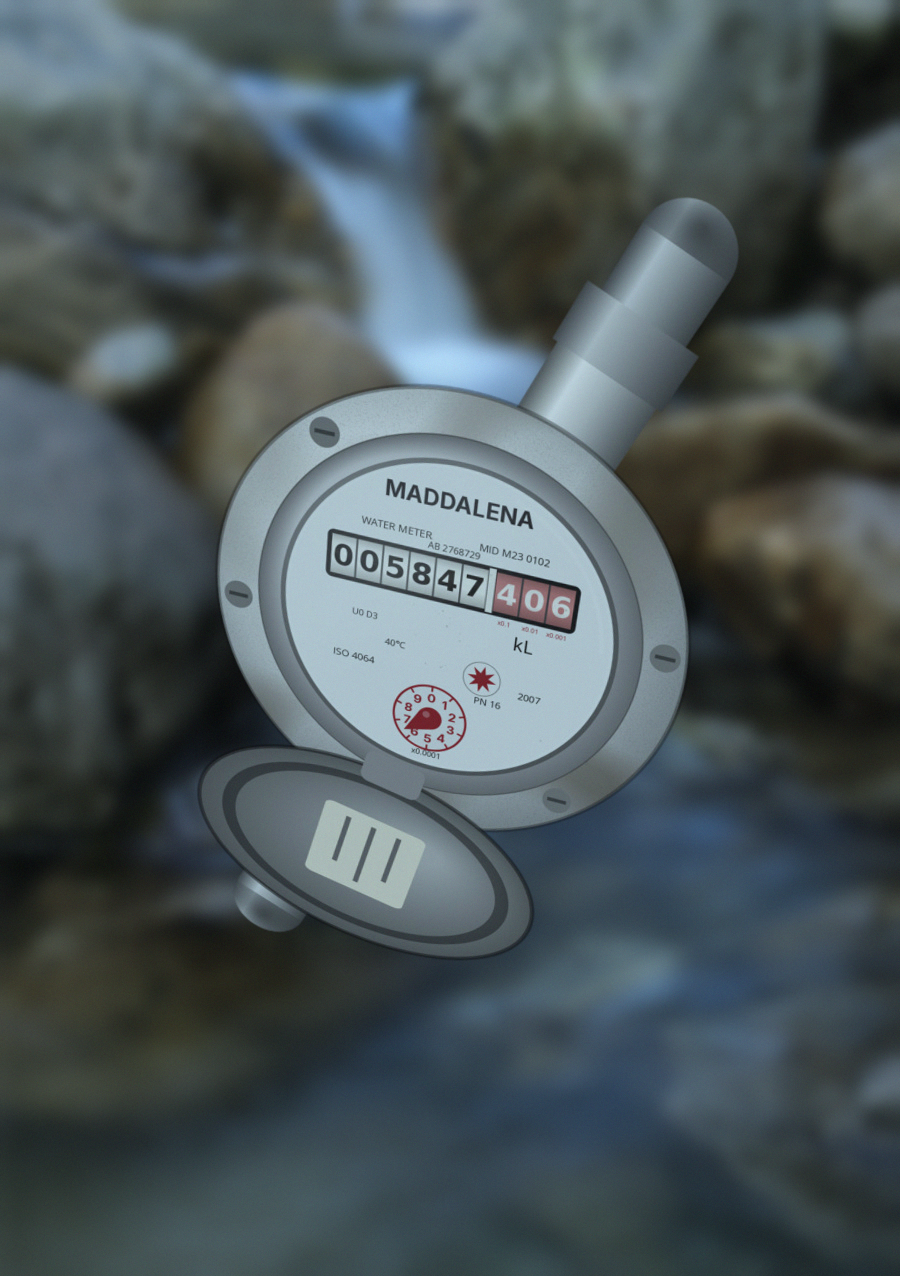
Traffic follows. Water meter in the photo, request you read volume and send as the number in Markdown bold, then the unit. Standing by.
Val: **5847.4066** kL
